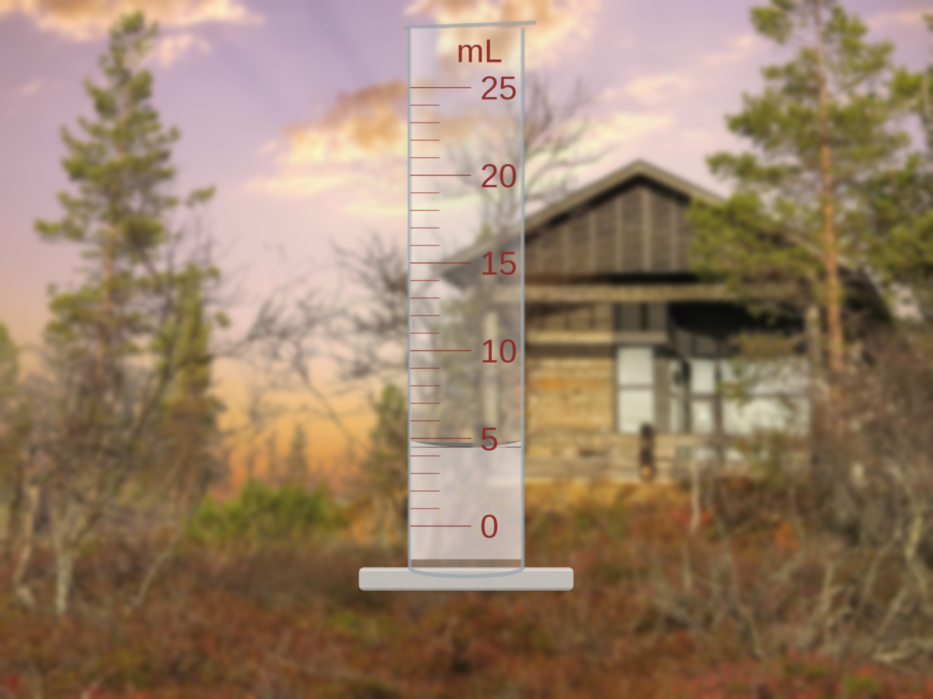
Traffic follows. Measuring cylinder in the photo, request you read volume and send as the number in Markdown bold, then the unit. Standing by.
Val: **4.5** mL
